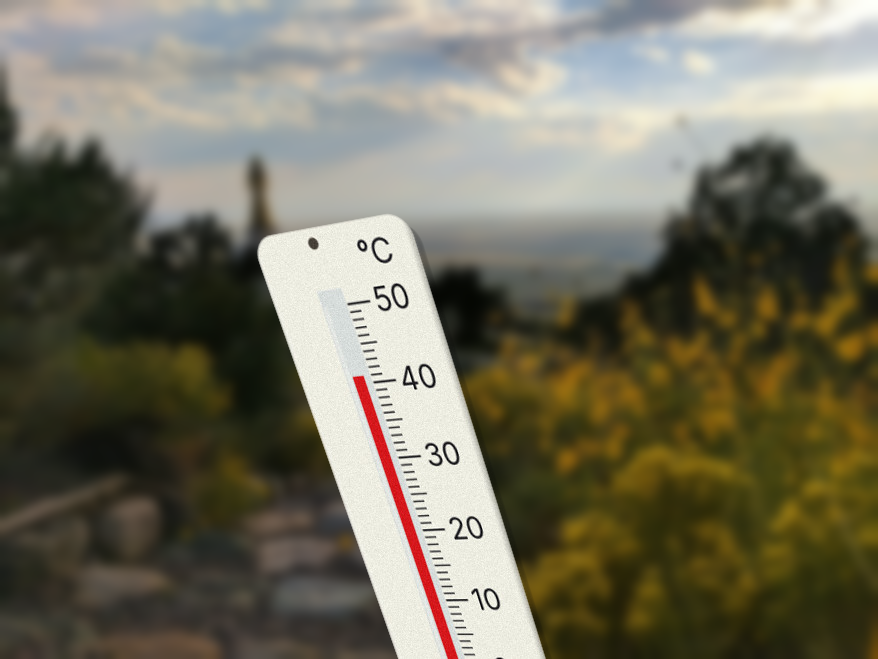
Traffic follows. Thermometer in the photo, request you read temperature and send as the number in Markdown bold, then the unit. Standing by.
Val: **41** °C
